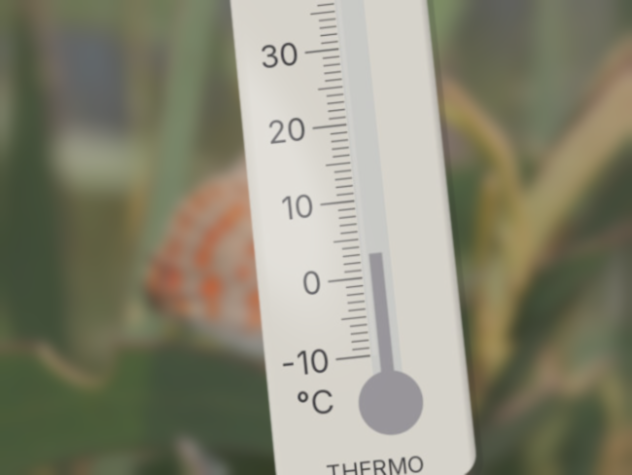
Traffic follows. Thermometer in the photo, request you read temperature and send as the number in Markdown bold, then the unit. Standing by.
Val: **3** °C
